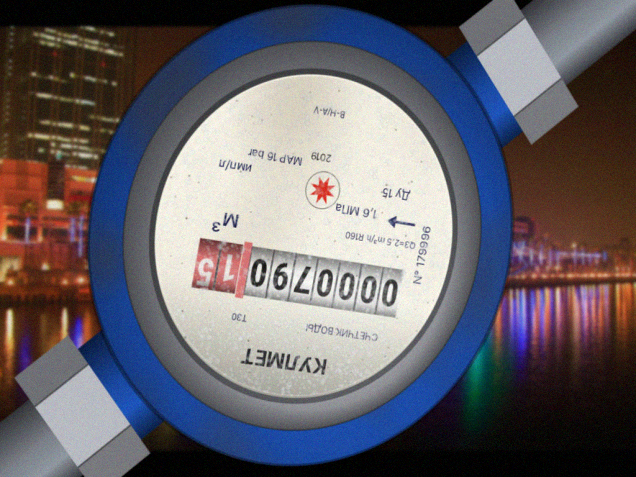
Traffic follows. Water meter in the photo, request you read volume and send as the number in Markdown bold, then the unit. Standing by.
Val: **790.15** m³
